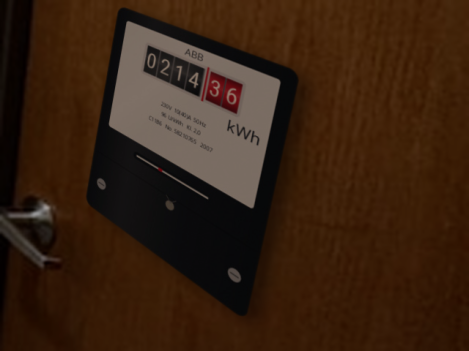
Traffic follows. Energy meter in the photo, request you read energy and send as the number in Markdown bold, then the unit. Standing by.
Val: **214.36** kWh
